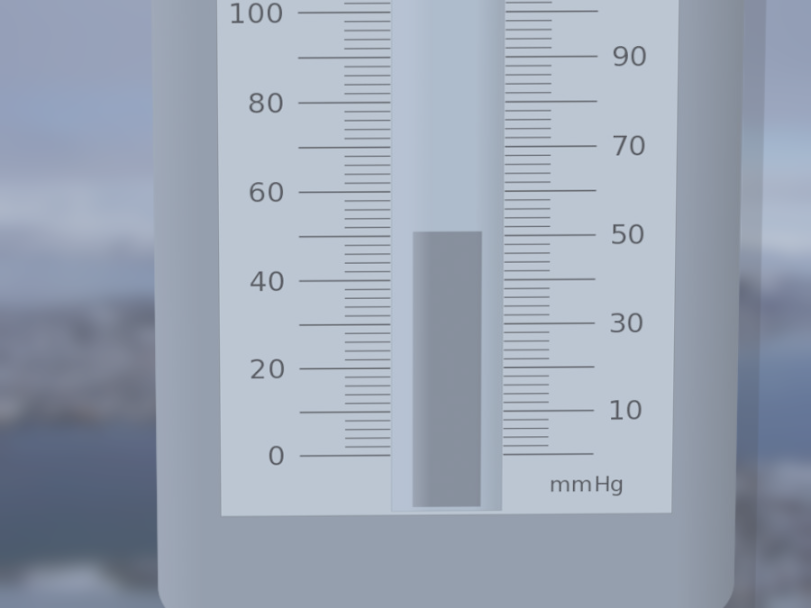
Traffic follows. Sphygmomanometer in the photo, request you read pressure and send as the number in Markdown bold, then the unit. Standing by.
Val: **51** mmHg
